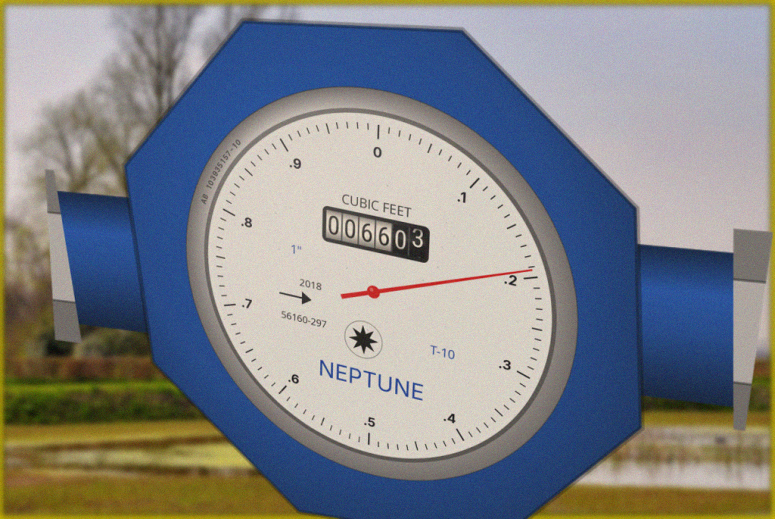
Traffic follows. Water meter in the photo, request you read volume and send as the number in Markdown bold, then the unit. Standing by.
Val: **6603.19** ft³
